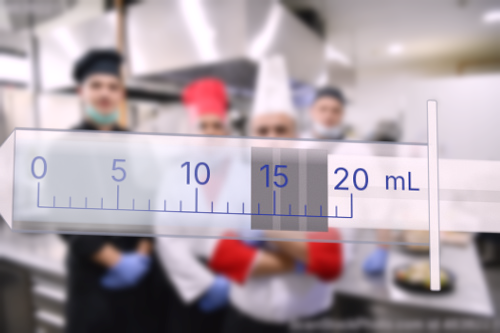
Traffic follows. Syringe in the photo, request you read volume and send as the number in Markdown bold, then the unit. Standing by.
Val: **13.5** mL
